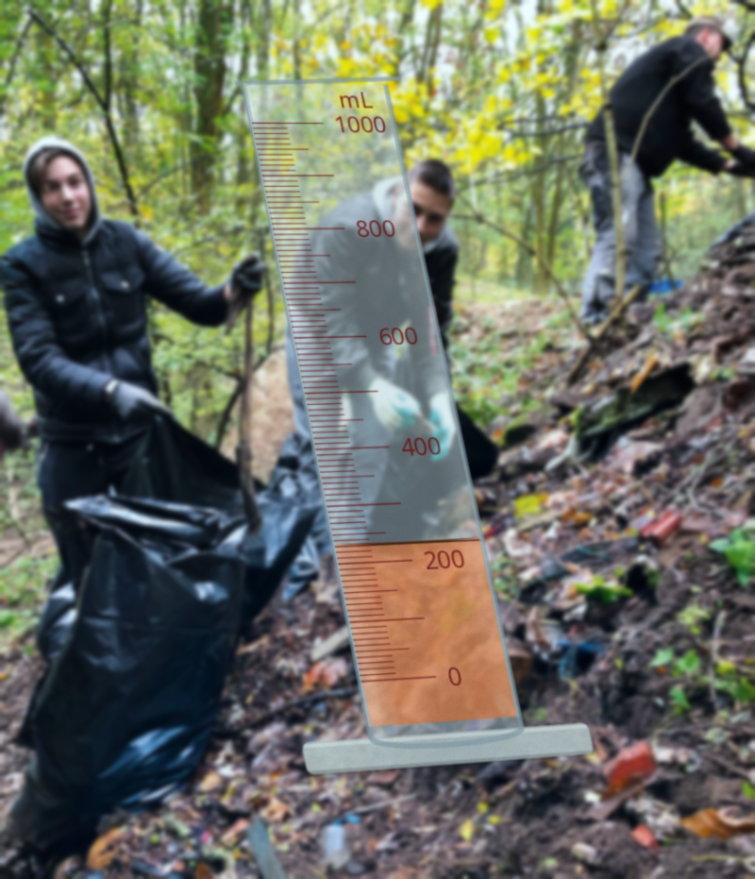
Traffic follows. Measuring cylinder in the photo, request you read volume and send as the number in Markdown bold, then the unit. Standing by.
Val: **230** mL
